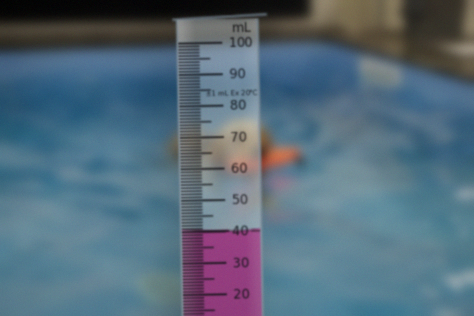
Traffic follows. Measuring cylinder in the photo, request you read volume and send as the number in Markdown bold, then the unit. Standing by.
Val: **40** mL
